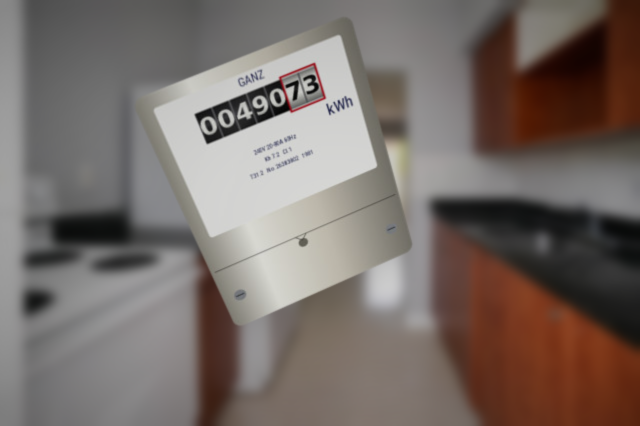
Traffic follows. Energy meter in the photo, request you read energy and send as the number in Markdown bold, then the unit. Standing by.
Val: **490.73** kWh
